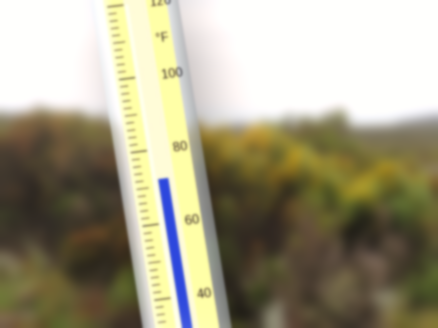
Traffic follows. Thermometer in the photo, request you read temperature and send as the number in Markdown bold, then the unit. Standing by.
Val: **72** °F
